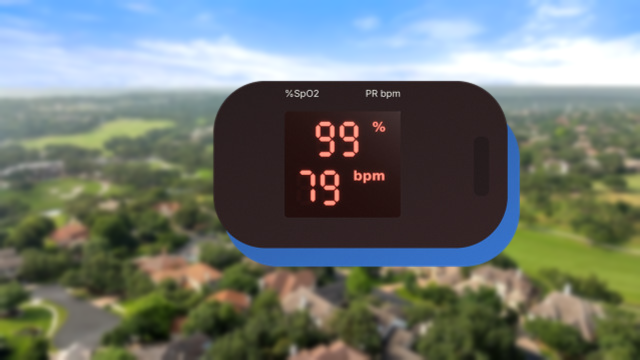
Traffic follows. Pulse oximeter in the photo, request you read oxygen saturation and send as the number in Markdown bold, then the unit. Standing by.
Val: **99** %
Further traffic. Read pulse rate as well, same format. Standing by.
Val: **79** bpm
